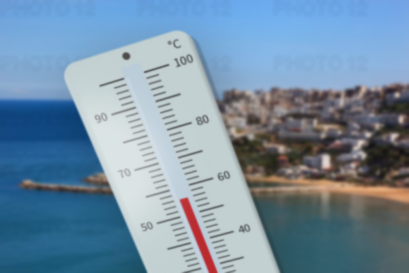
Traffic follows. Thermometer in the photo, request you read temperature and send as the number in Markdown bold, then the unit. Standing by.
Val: **56** °C
